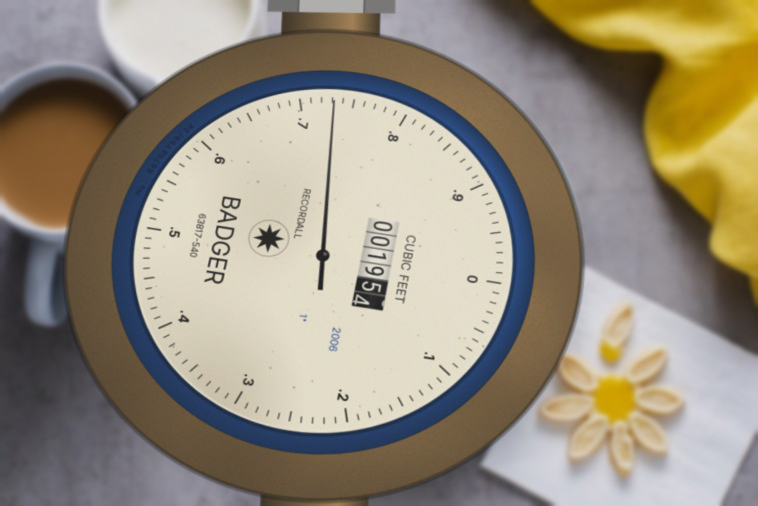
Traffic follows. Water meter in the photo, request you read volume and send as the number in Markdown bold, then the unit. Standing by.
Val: **1953.73** ft³
